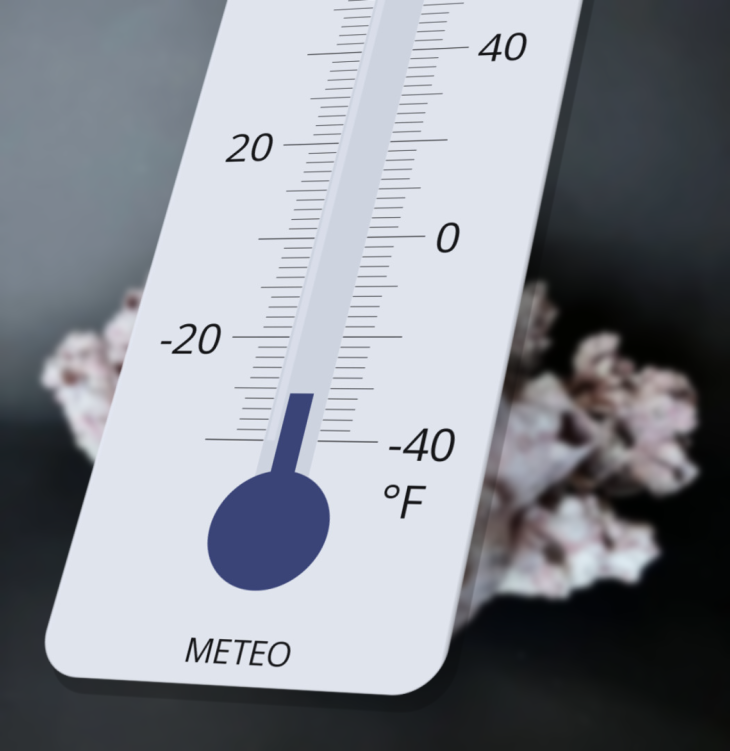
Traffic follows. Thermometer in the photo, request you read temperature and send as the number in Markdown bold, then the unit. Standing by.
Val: **-31** °F
